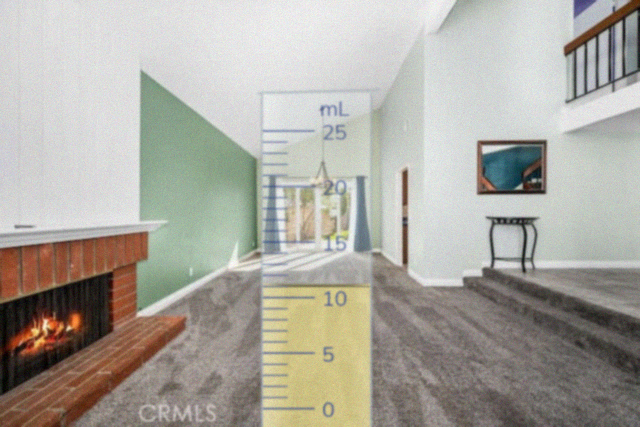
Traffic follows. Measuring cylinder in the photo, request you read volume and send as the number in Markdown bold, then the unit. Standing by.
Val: **11** mL
